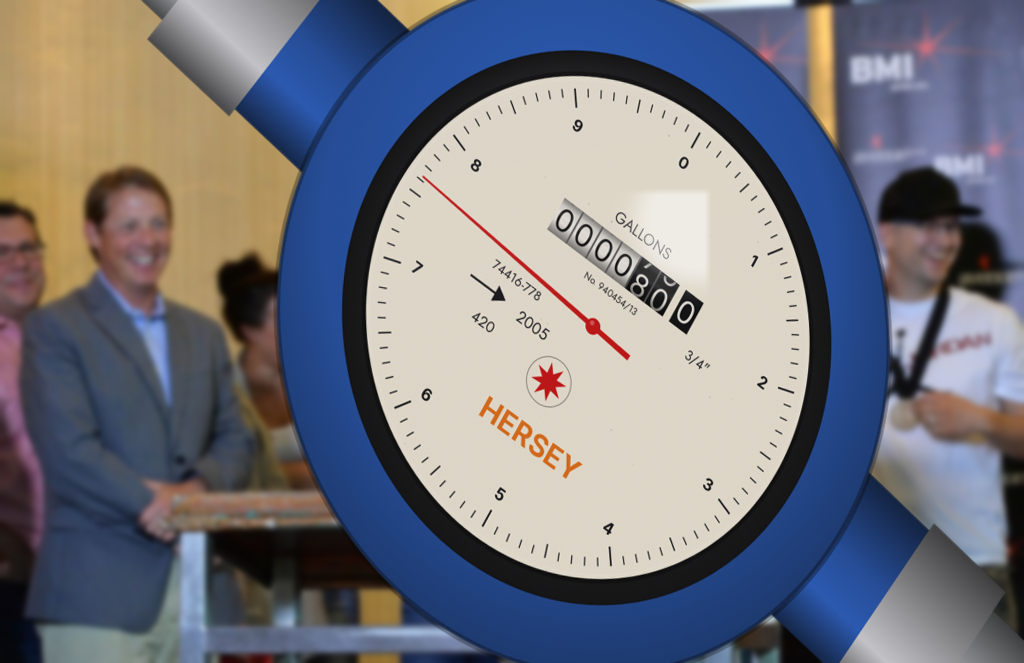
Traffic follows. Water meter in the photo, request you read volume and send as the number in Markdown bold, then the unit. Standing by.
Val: **797.6** gal
